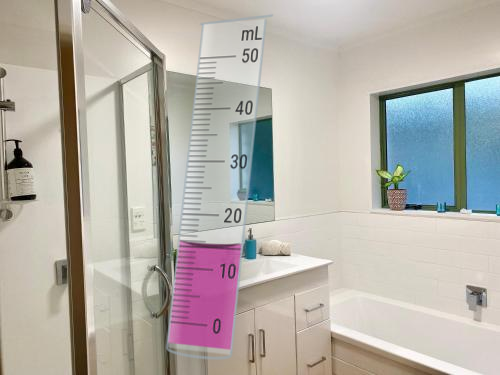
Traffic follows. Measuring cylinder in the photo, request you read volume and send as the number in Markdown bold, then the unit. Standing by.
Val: **14** mL
